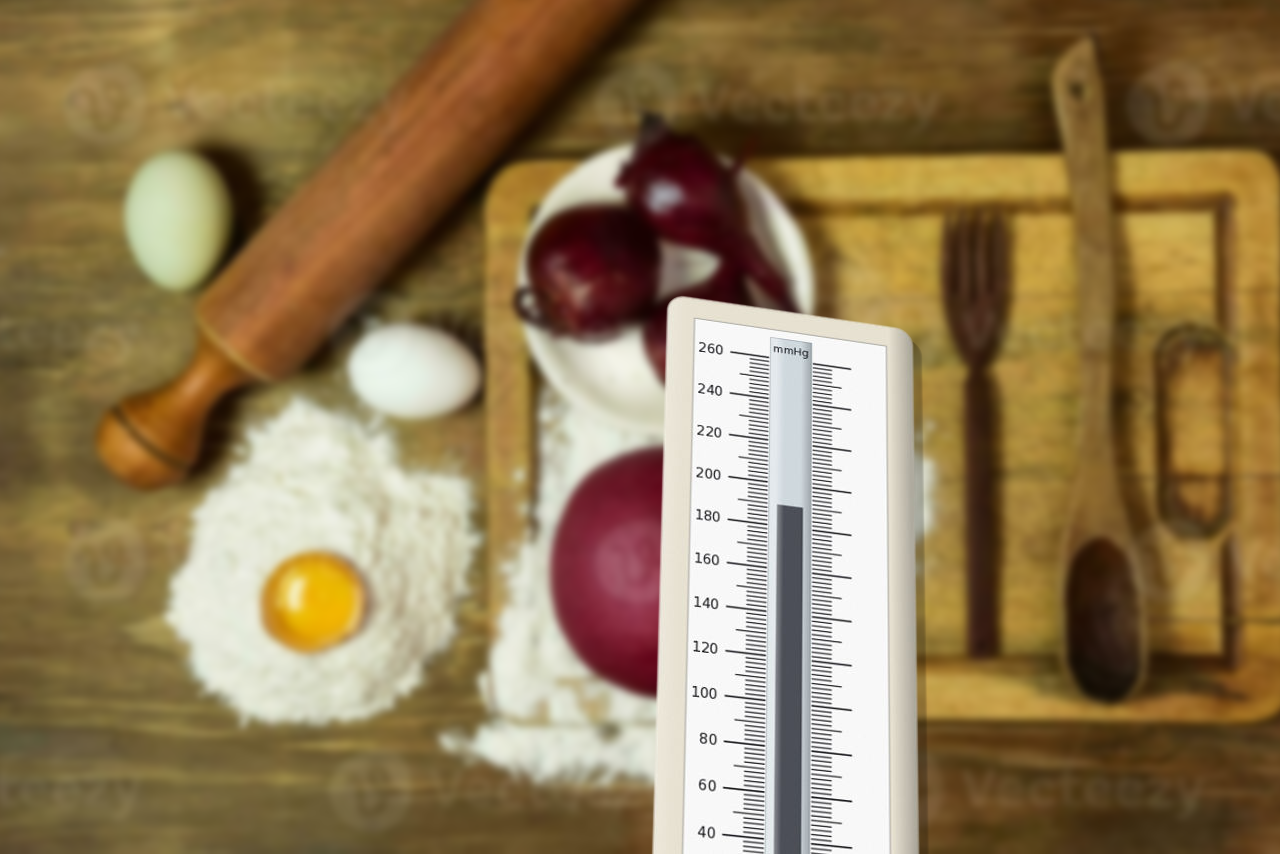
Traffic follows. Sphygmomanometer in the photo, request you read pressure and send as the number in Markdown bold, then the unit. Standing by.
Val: **190** mmHg
